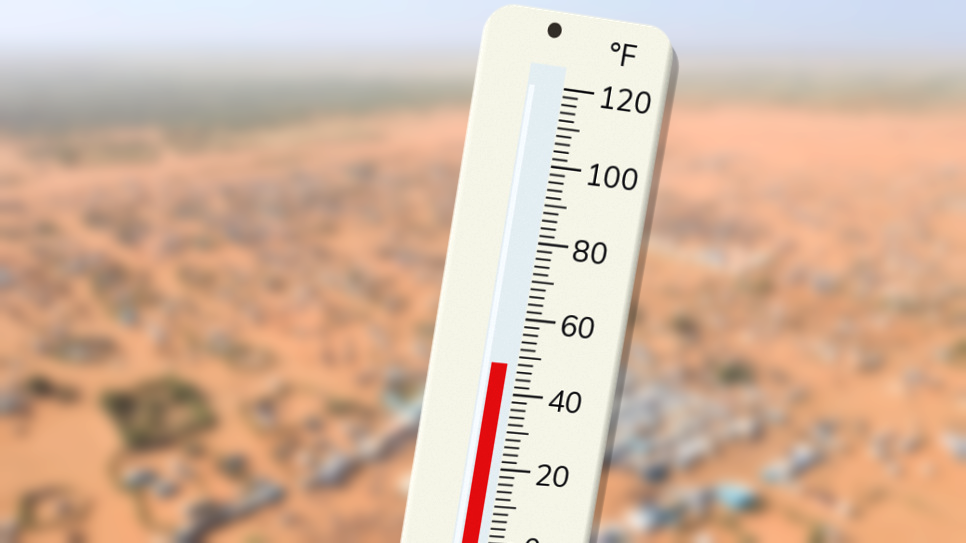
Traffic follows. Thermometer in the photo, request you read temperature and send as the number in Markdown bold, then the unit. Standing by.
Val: **48** °F
